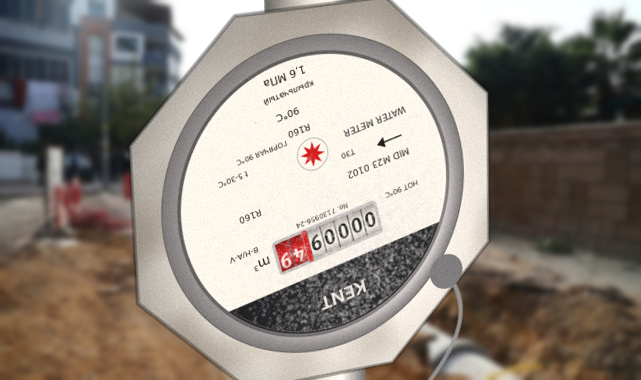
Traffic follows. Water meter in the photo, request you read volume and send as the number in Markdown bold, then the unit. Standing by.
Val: **9.49** m³
